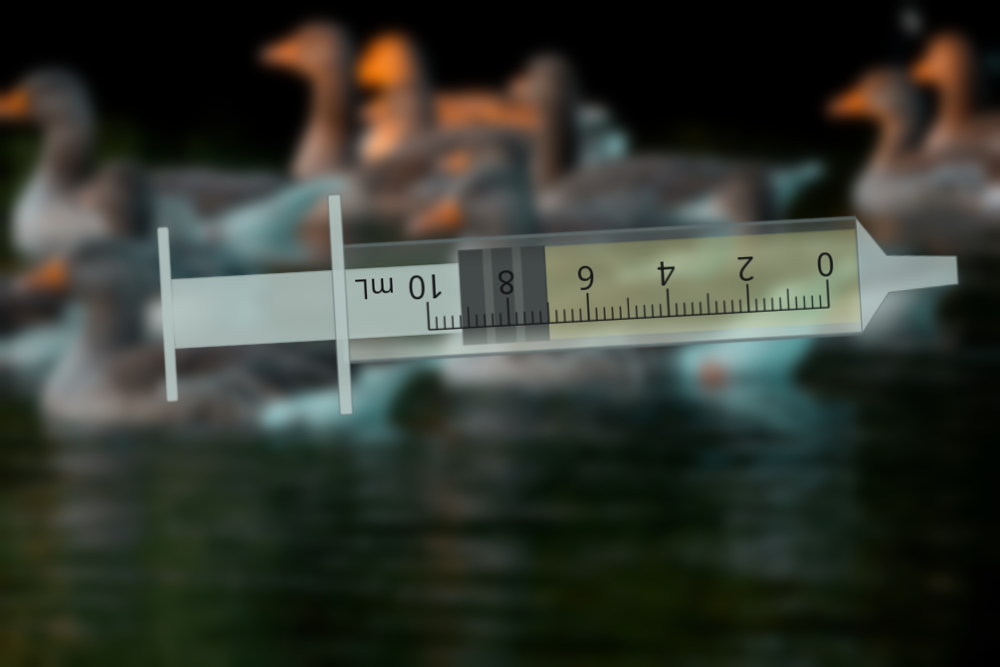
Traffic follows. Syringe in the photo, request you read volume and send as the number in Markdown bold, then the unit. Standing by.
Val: **7** mL
